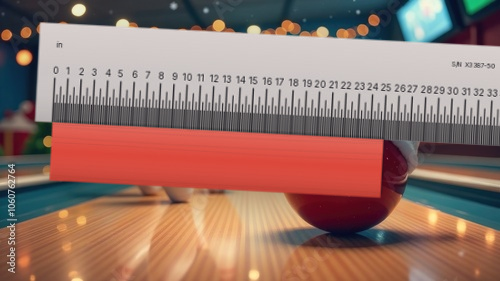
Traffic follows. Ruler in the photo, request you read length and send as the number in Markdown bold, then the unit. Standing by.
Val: **25** in
